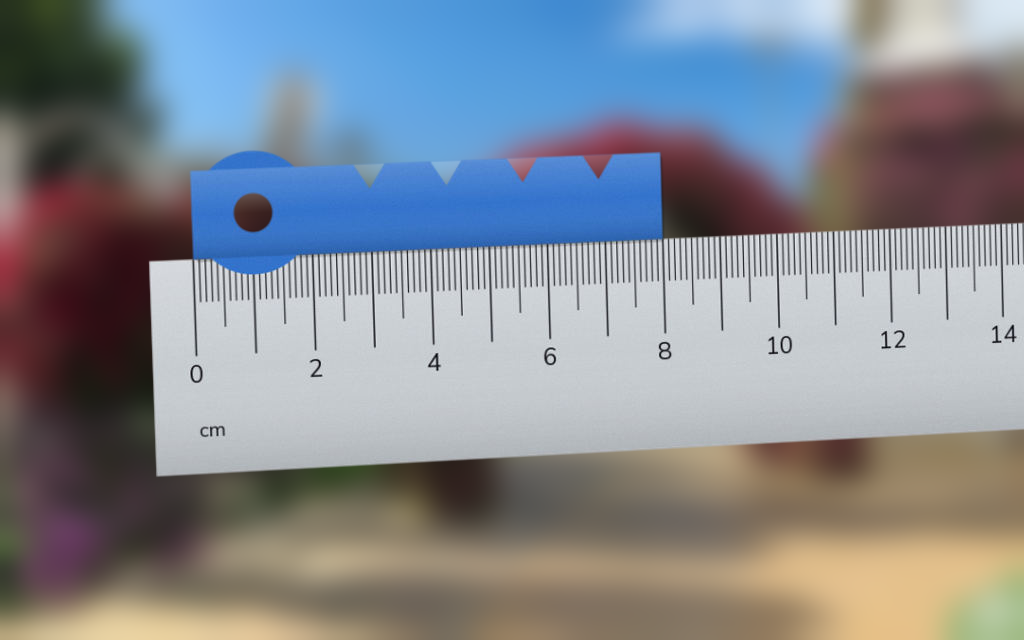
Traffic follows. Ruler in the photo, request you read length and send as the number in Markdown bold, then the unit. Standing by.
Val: **8** cm
